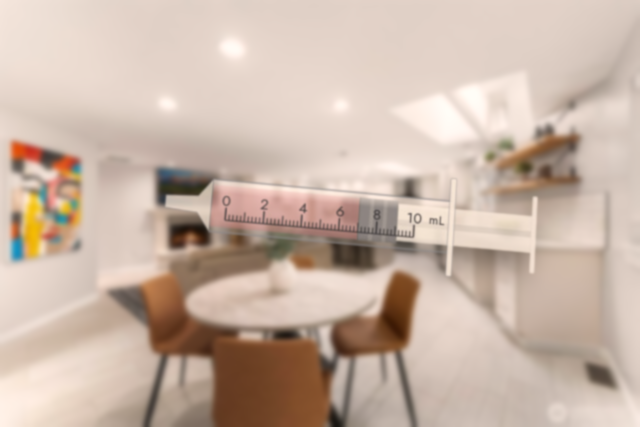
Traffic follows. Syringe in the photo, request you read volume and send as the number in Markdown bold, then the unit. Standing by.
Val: **7** mL
